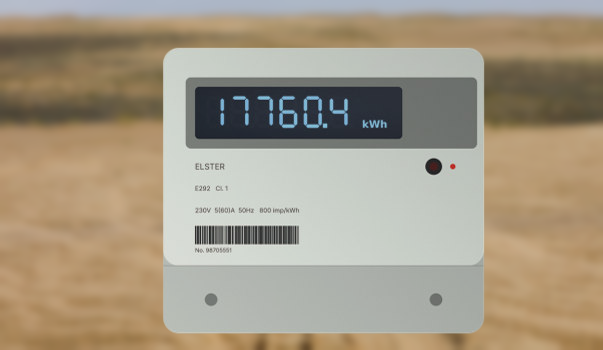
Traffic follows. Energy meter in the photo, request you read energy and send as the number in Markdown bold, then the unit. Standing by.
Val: **17760.4** kWh
